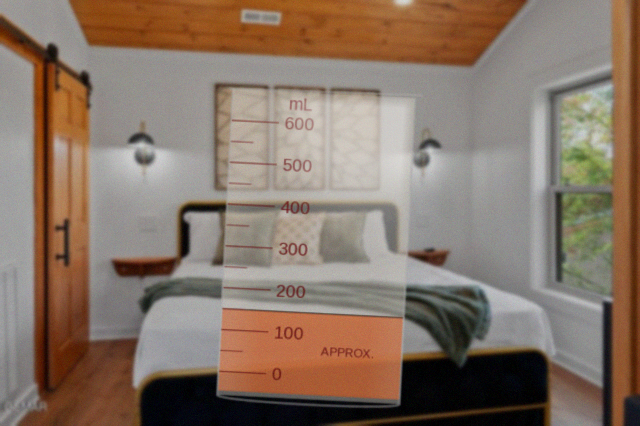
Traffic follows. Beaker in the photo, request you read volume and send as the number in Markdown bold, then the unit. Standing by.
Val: **150** mL
